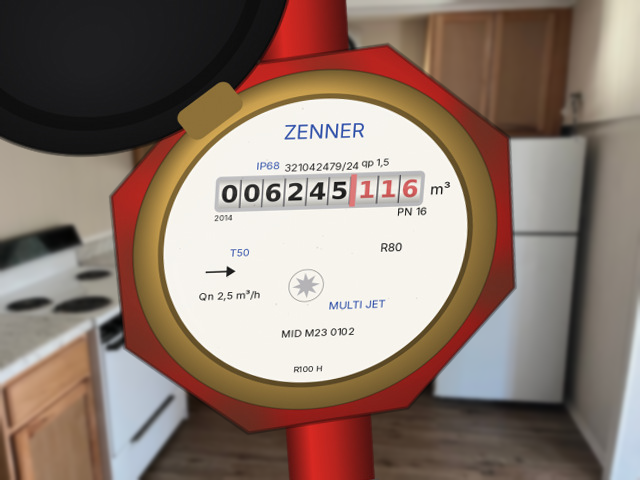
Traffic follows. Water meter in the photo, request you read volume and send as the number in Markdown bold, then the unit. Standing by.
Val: **6245.116** m³
